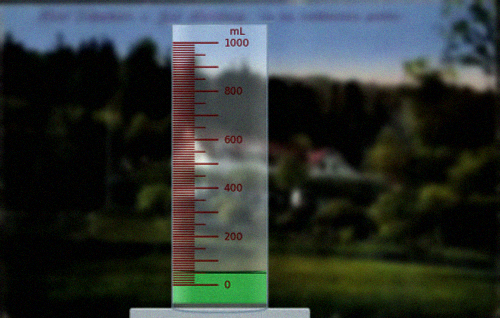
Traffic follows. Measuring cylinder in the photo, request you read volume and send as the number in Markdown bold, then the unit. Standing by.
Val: **50** mL
